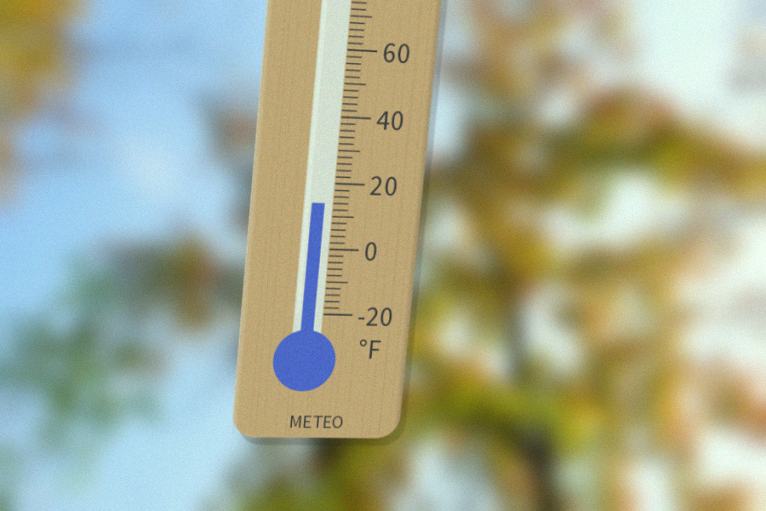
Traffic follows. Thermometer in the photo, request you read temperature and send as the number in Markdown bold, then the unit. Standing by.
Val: **14** °F
